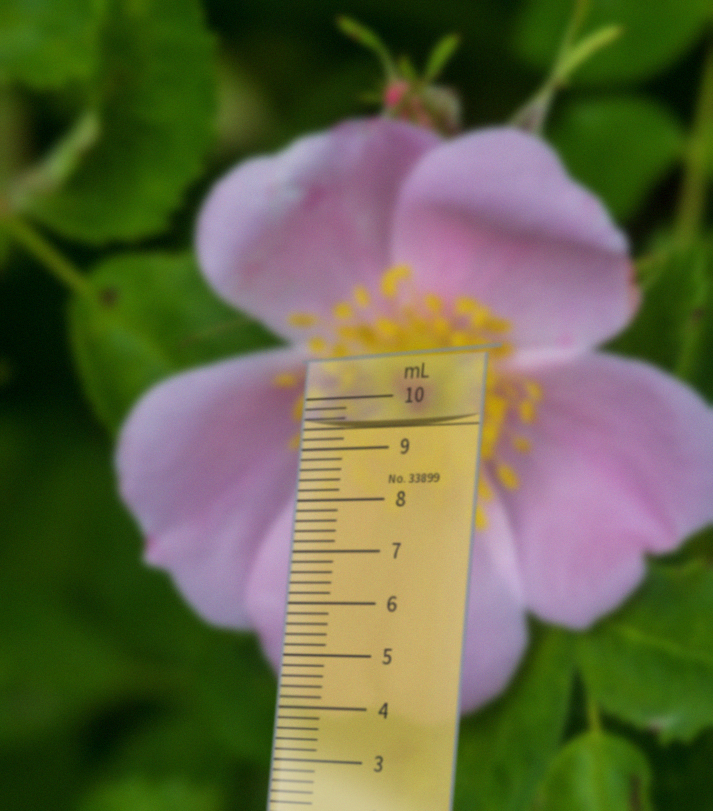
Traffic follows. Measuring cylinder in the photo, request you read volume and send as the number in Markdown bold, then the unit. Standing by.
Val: **9.4** mL
